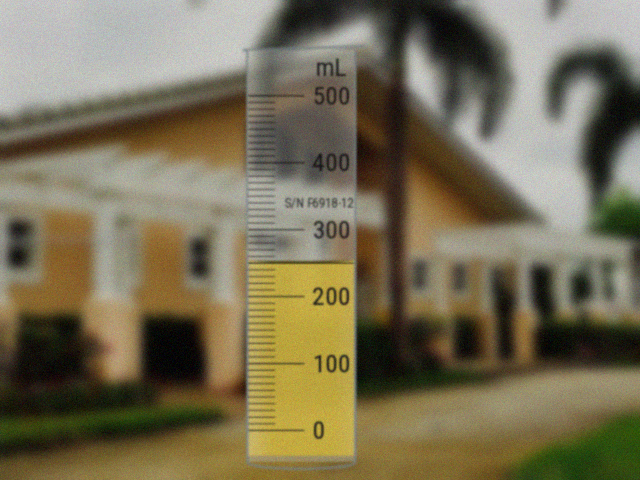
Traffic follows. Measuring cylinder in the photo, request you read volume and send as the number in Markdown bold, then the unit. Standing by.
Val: **250** mL
